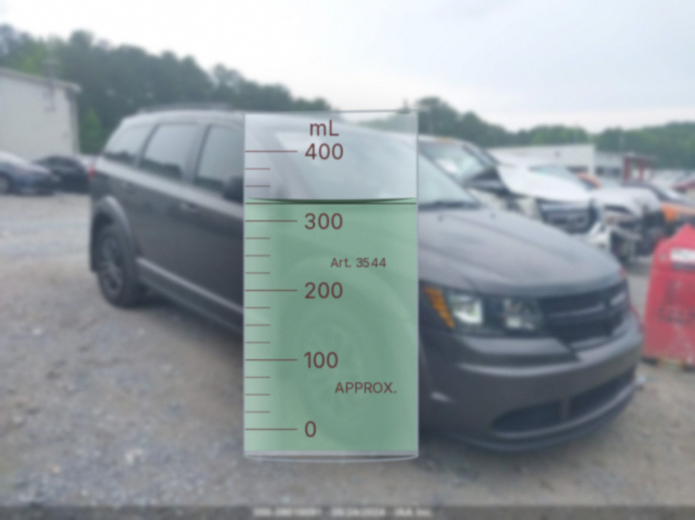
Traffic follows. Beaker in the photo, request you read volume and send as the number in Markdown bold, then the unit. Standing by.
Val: **325** mL
